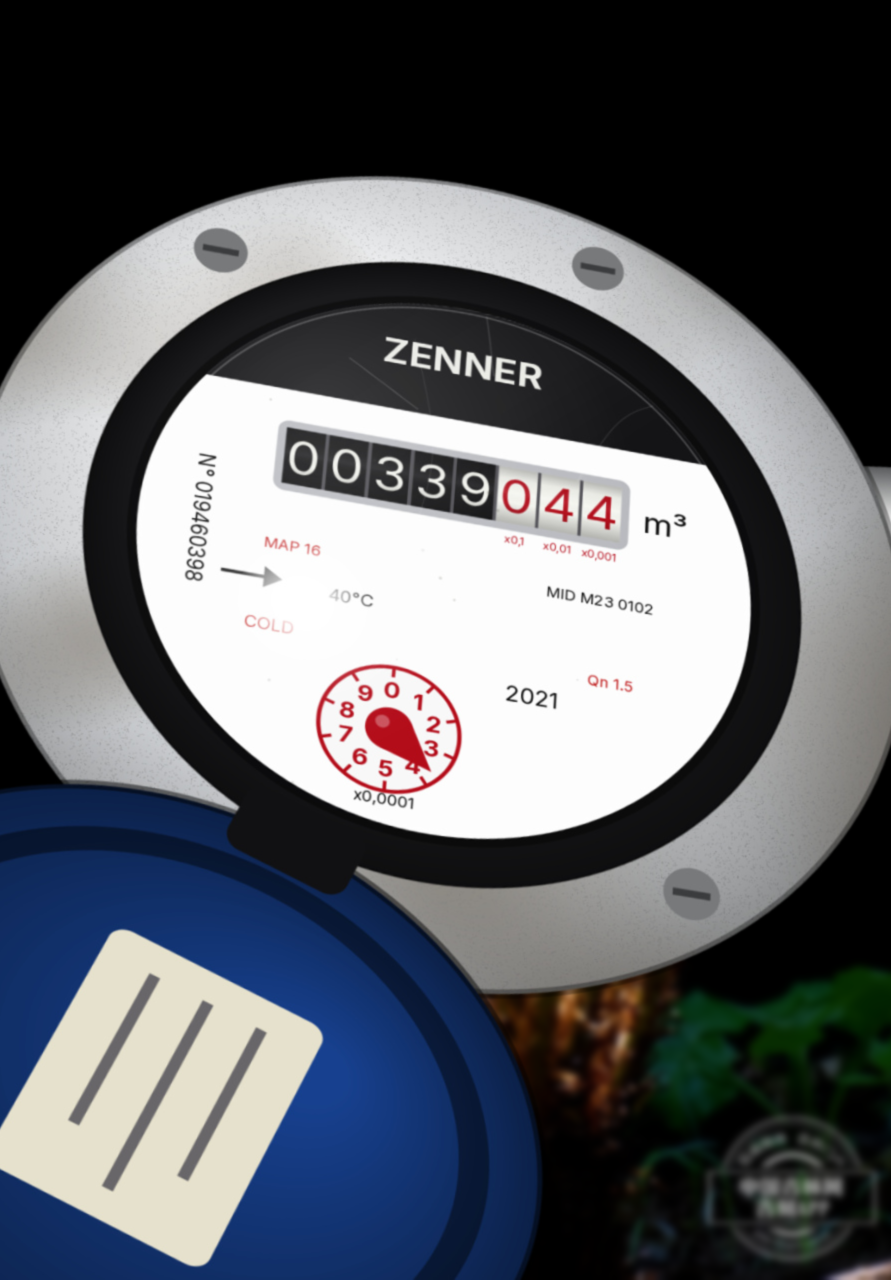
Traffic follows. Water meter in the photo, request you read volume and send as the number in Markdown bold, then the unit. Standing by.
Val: **339.0443** m³
